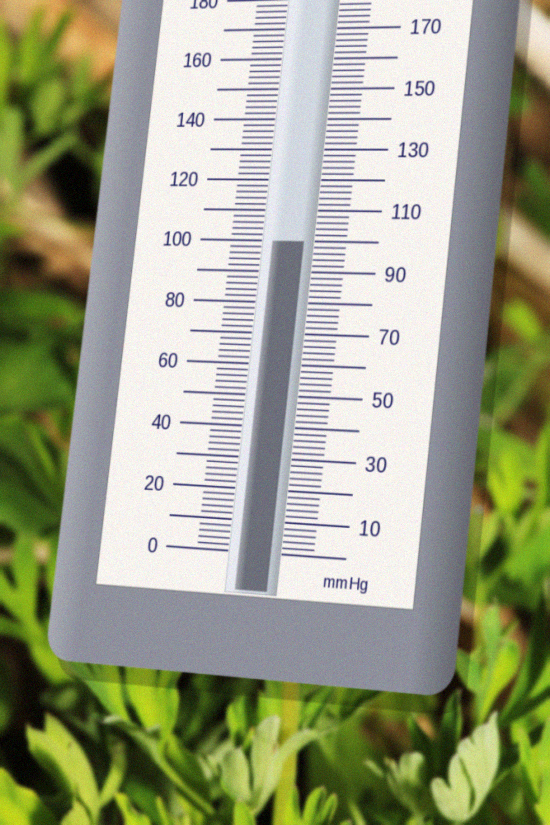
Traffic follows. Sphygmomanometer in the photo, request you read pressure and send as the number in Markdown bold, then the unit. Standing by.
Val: **100** mmHg
